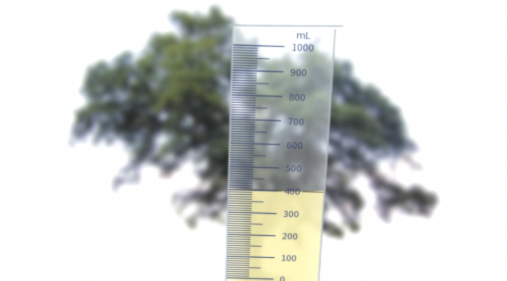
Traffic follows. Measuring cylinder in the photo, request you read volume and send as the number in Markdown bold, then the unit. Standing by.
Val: **400** mL
